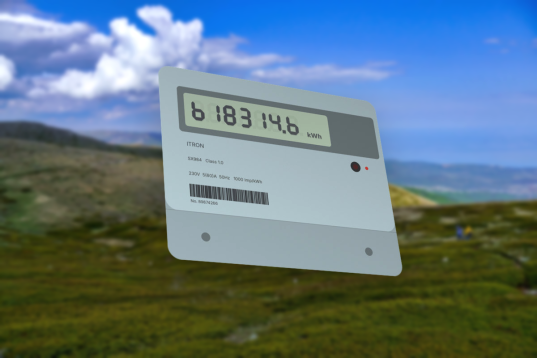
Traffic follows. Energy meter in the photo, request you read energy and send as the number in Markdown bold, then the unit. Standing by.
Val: **618314.6** kWh
